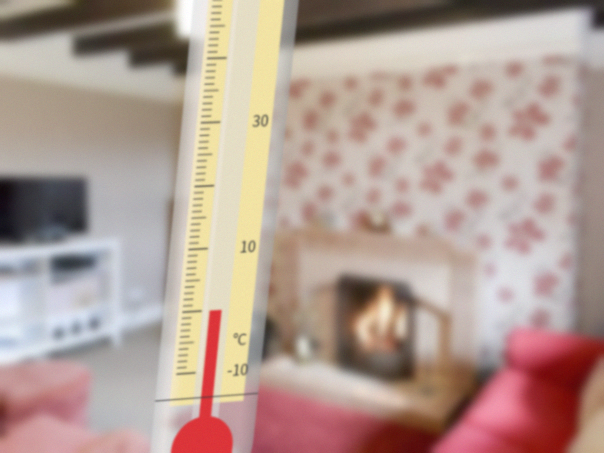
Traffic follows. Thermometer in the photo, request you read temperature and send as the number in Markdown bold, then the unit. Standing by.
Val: **0** °C
